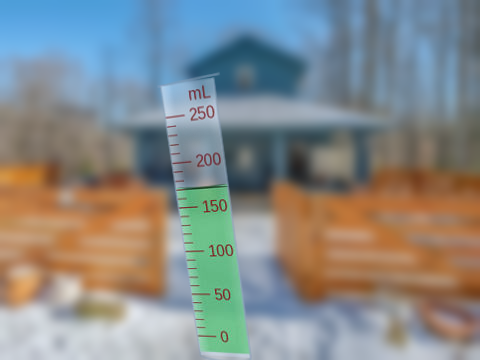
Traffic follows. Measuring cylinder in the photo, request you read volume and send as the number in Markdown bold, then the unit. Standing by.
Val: **170** mL
